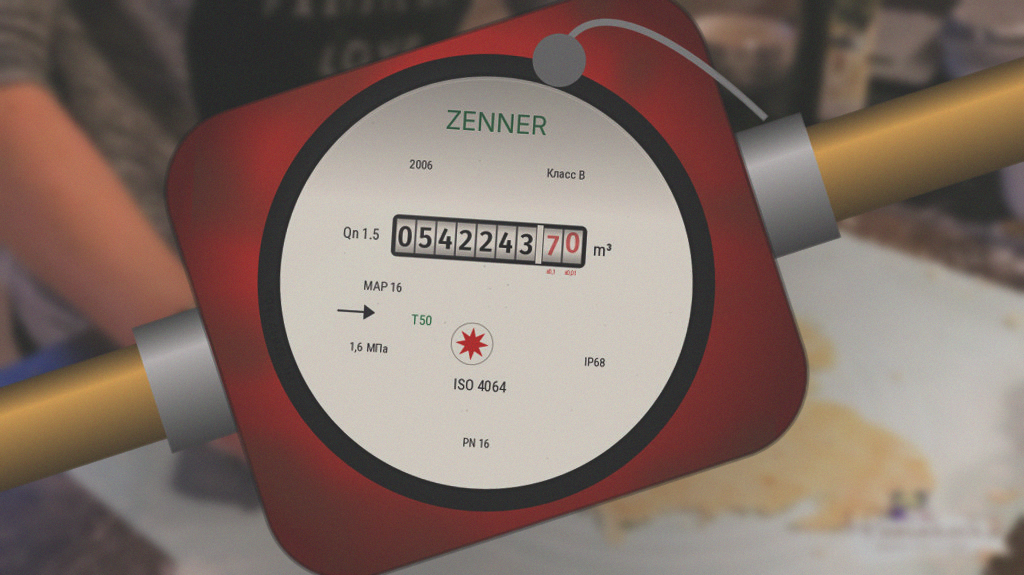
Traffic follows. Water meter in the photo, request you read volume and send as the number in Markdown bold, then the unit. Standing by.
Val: **542243.70** m³
